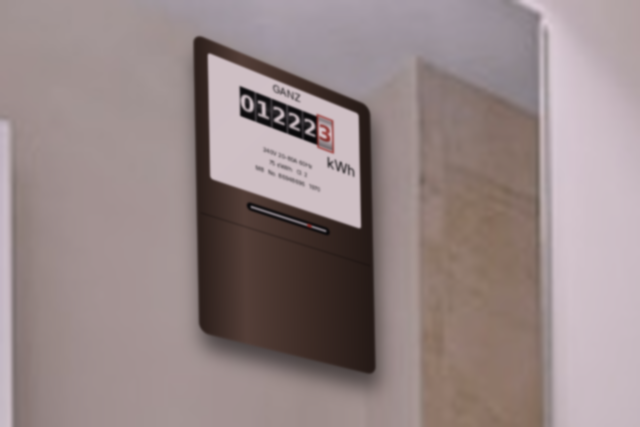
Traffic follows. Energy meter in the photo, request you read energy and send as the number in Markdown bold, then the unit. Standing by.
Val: **1222.3** kWh
